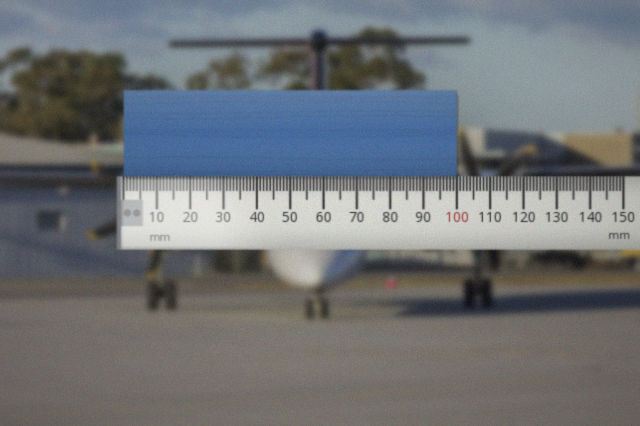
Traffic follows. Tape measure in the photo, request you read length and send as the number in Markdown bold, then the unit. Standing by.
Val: **100** mm
